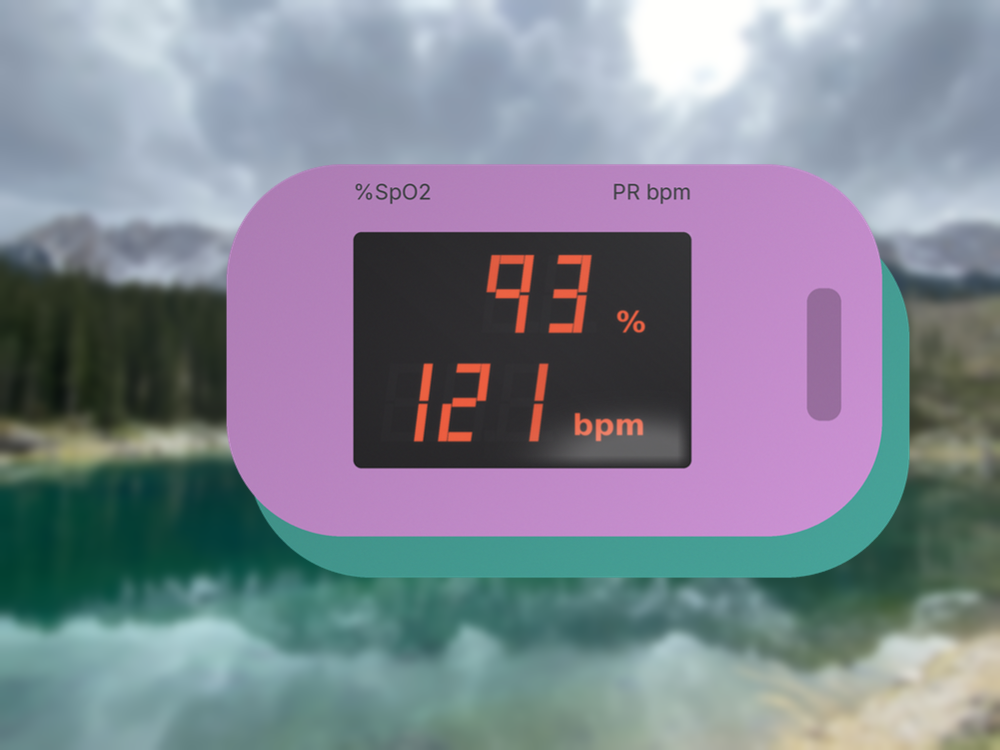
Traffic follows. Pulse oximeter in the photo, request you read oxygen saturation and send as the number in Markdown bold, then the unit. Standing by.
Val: **93** %
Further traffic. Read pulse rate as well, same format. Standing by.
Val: **121** bpm
